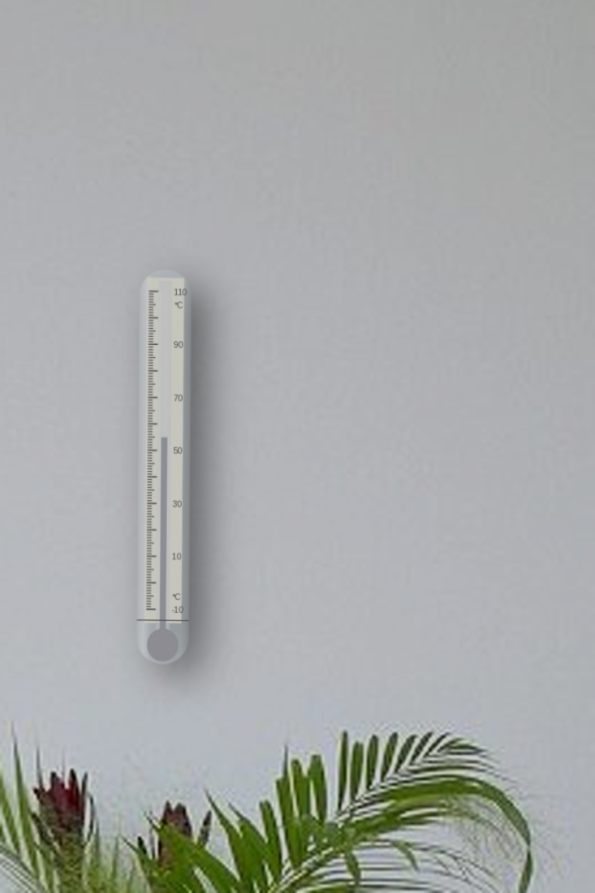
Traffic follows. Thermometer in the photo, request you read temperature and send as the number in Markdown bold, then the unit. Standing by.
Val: **55** °C
